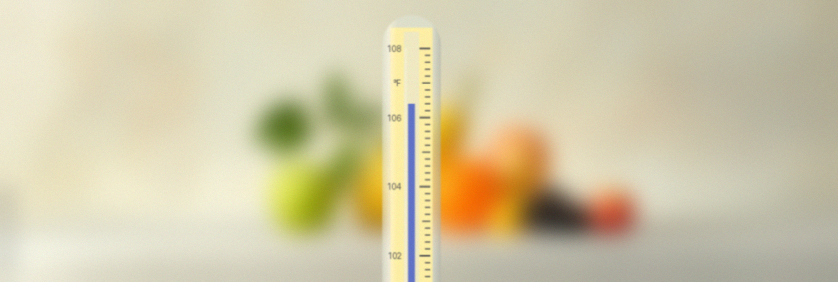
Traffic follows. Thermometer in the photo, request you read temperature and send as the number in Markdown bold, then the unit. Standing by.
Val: **106.4** °F
